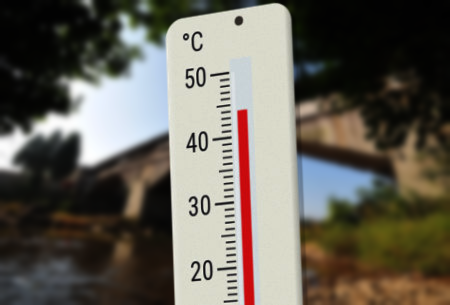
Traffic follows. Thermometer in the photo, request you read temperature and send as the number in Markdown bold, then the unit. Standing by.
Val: **44** °C
